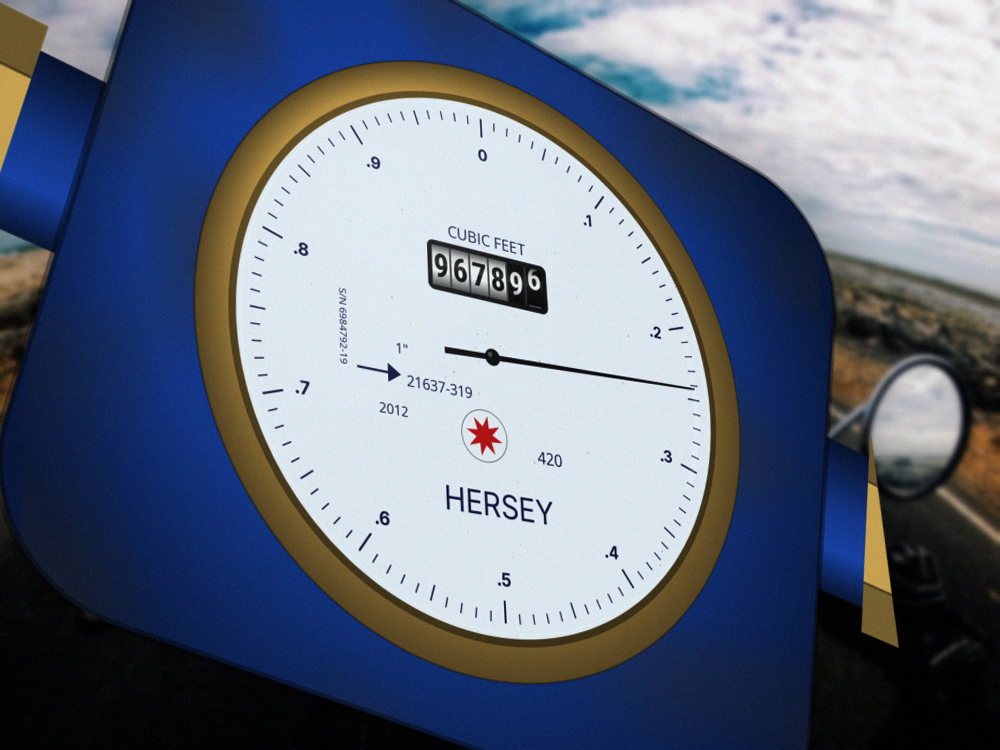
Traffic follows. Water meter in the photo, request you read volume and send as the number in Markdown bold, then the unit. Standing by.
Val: **967896.24** ft³
